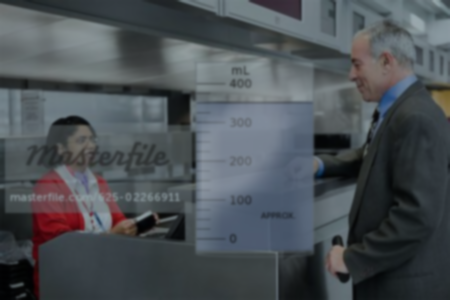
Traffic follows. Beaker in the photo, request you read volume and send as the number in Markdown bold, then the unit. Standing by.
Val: **350** mL
